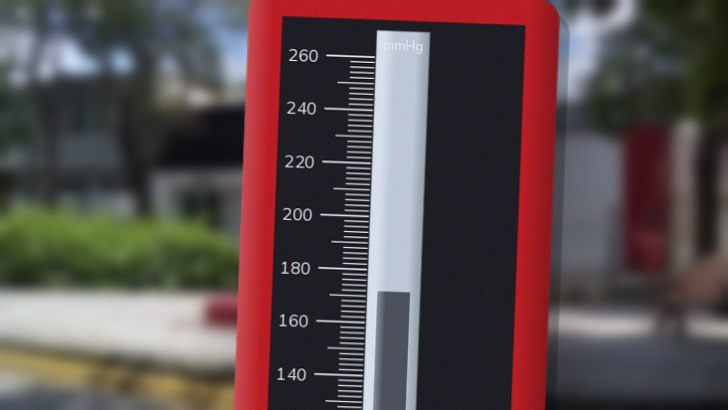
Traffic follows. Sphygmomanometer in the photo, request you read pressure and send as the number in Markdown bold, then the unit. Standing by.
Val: **172** mmHg
